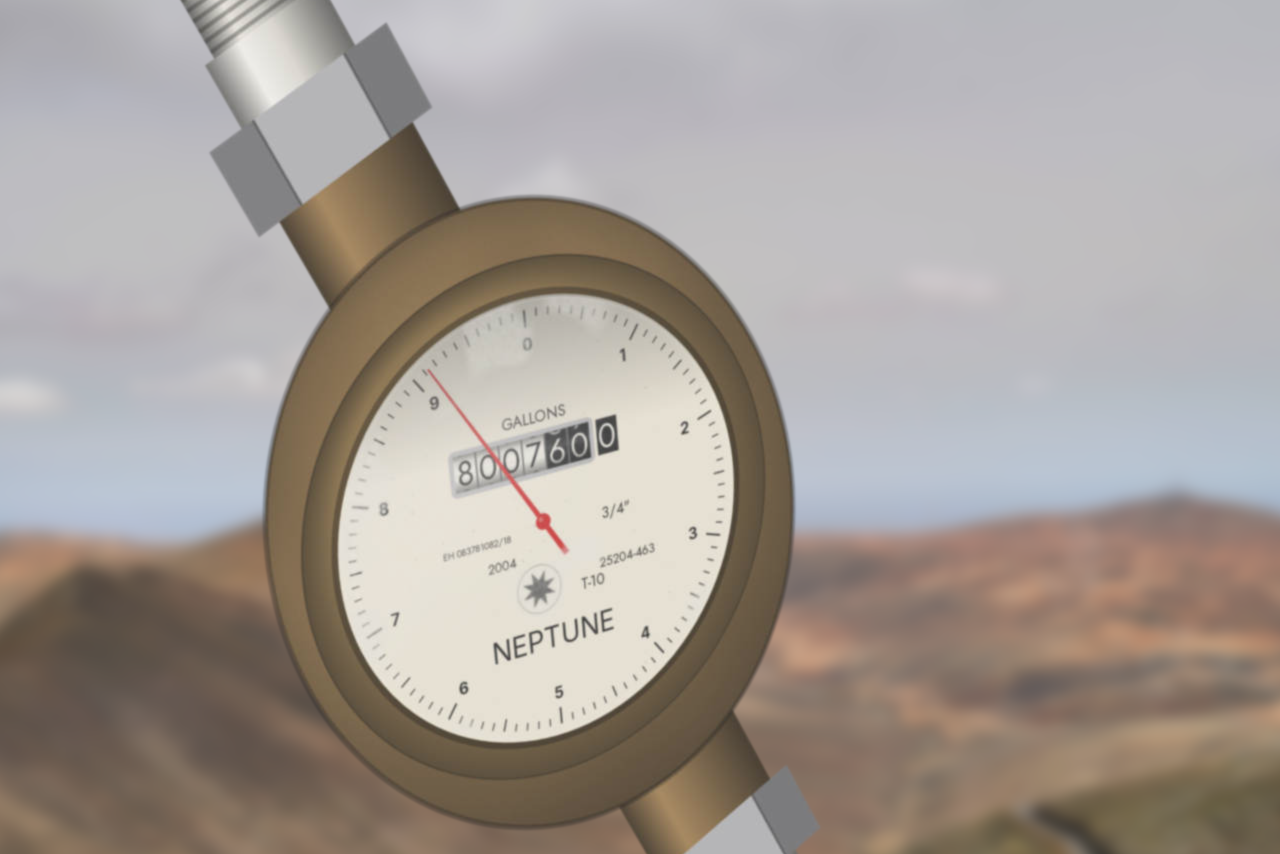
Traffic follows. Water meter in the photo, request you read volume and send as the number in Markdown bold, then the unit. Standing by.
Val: **8007599.1** gal
